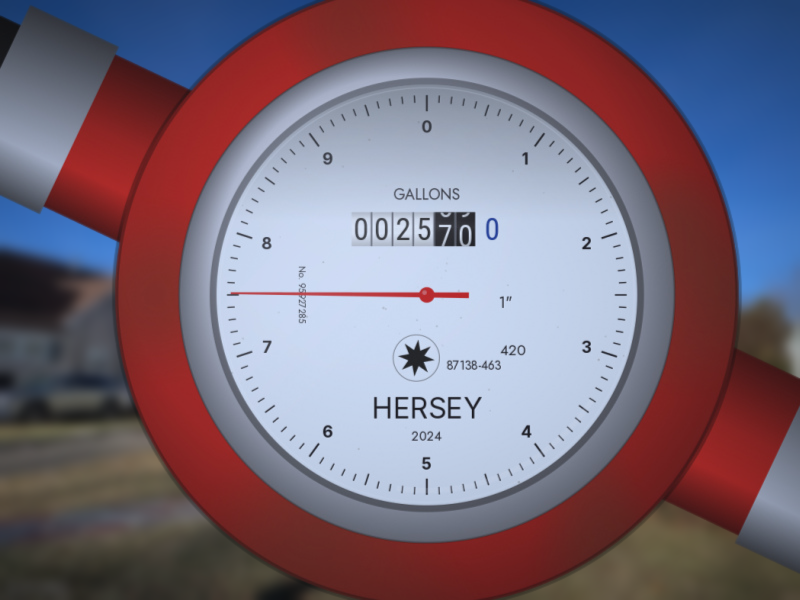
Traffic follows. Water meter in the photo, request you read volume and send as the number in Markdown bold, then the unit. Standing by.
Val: **25697.5** gal
